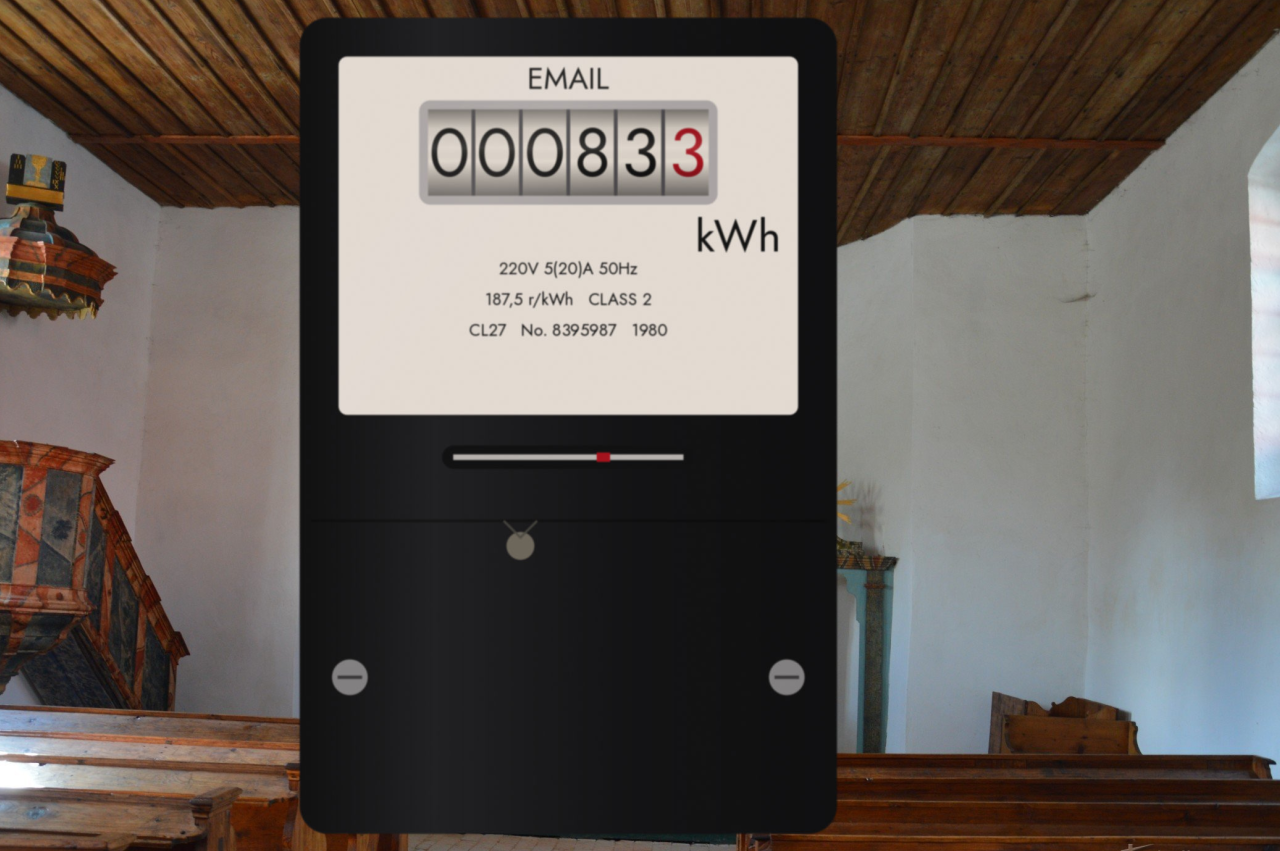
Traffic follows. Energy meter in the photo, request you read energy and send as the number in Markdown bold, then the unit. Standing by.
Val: **83.3** kWh
